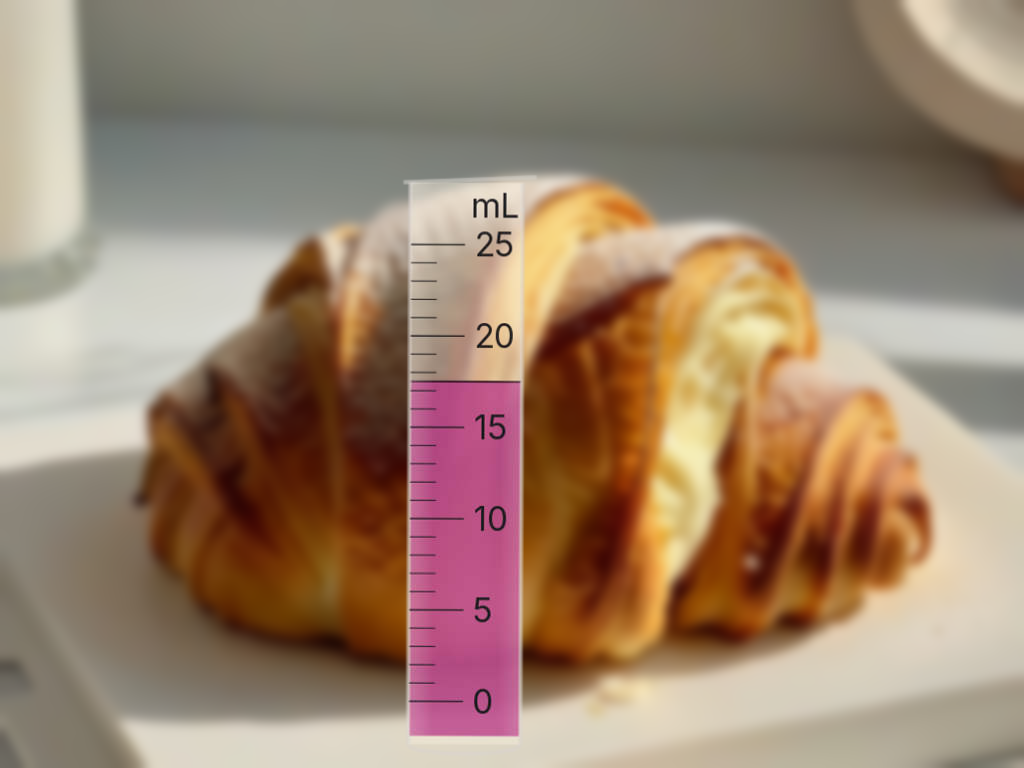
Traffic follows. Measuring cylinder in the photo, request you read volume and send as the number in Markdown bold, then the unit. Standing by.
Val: **17.5** mL
